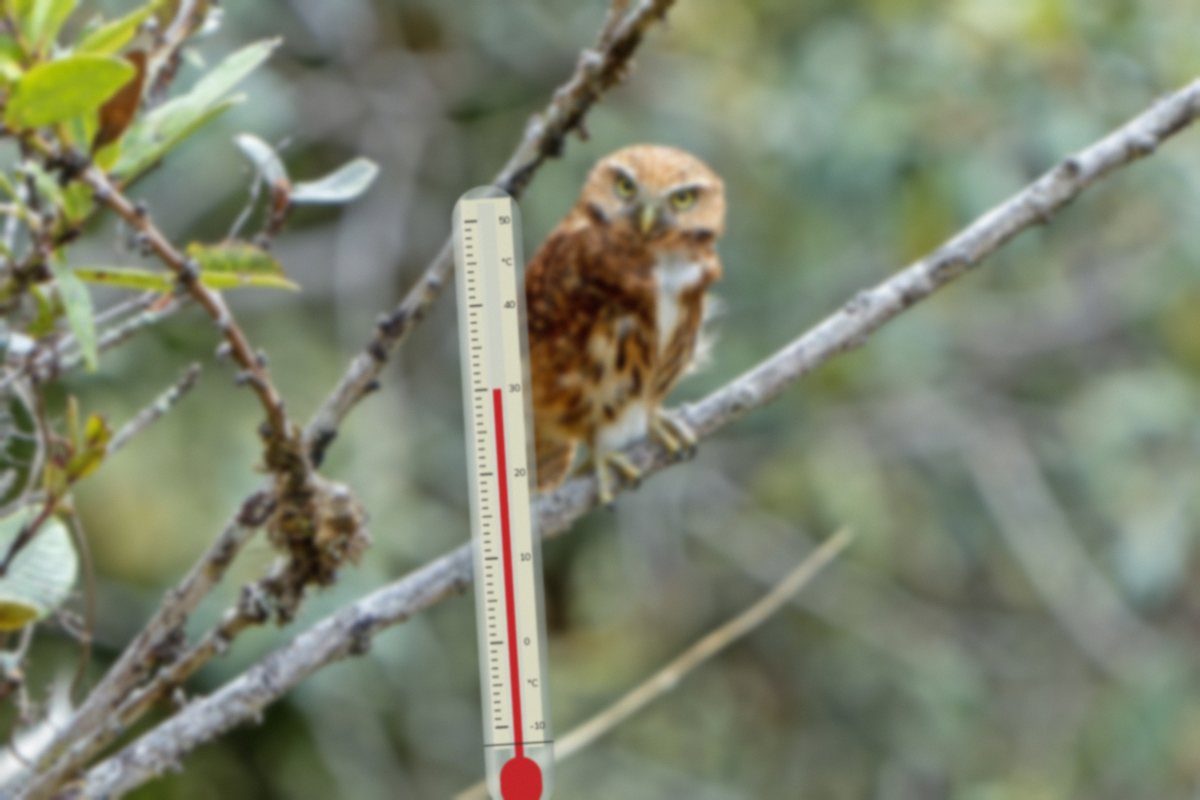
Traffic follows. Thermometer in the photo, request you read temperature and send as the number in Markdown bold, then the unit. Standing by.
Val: **30** °C
